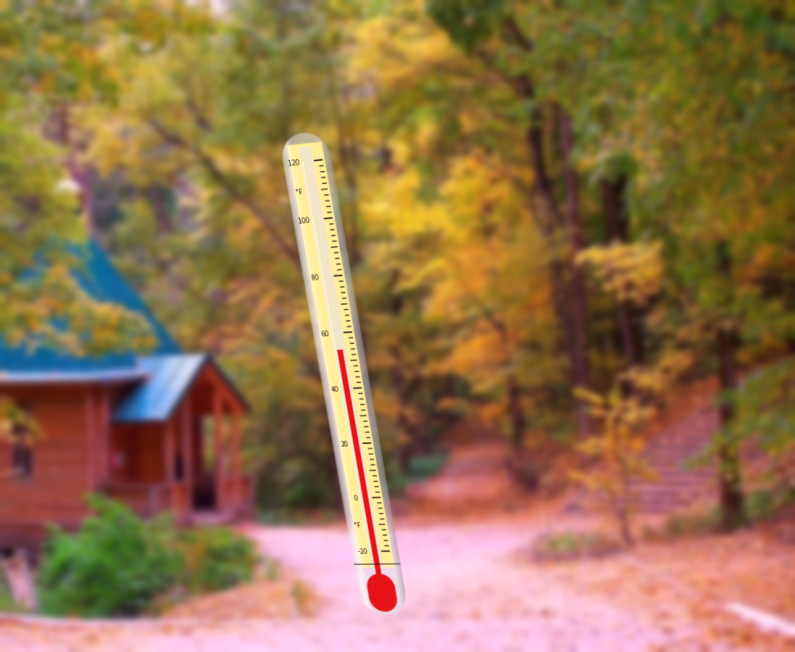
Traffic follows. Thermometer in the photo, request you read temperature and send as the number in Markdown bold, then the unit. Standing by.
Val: **54** °F
